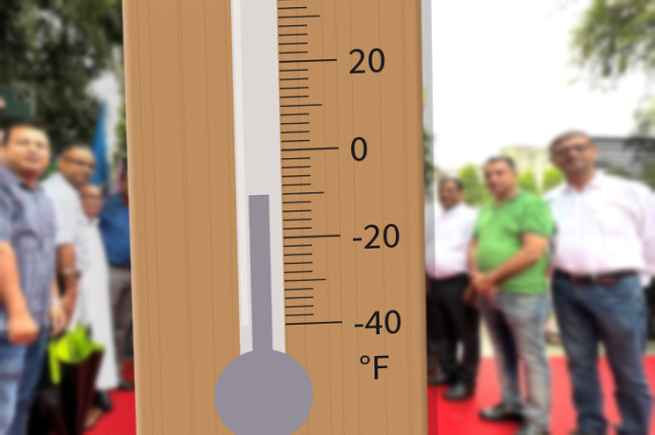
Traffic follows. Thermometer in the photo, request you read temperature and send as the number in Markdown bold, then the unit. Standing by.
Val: **-10** °F
